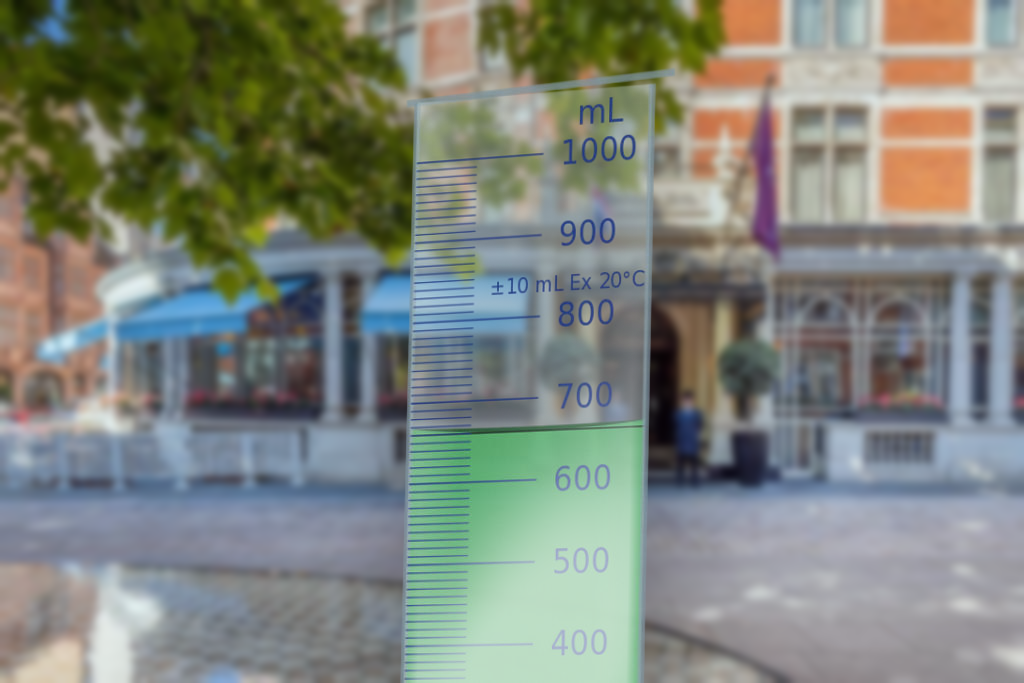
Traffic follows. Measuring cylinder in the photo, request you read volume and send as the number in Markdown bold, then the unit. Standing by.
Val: **660** mL
